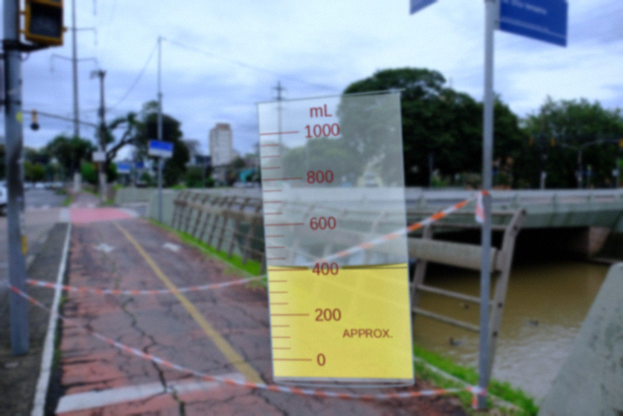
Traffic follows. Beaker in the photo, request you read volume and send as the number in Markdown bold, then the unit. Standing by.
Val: **400** mL
